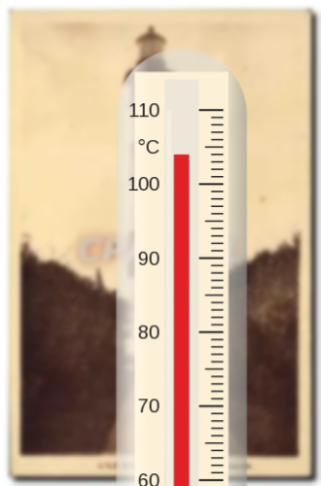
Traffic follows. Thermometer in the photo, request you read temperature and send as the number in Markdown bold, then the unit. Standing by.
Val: **104** °C
